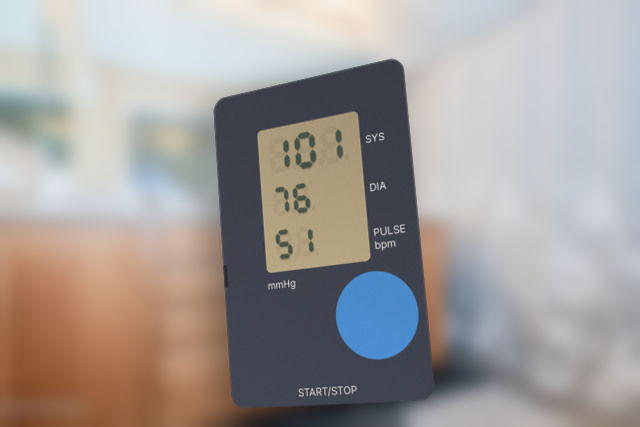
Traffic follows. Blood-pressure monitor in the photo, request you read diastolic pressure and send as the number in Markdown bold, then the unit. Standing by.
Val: **76** mmHg
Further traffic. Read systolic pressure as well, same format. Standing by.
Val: **101** mmHg
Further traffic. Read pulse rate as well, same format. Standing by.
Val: **51** bpm
